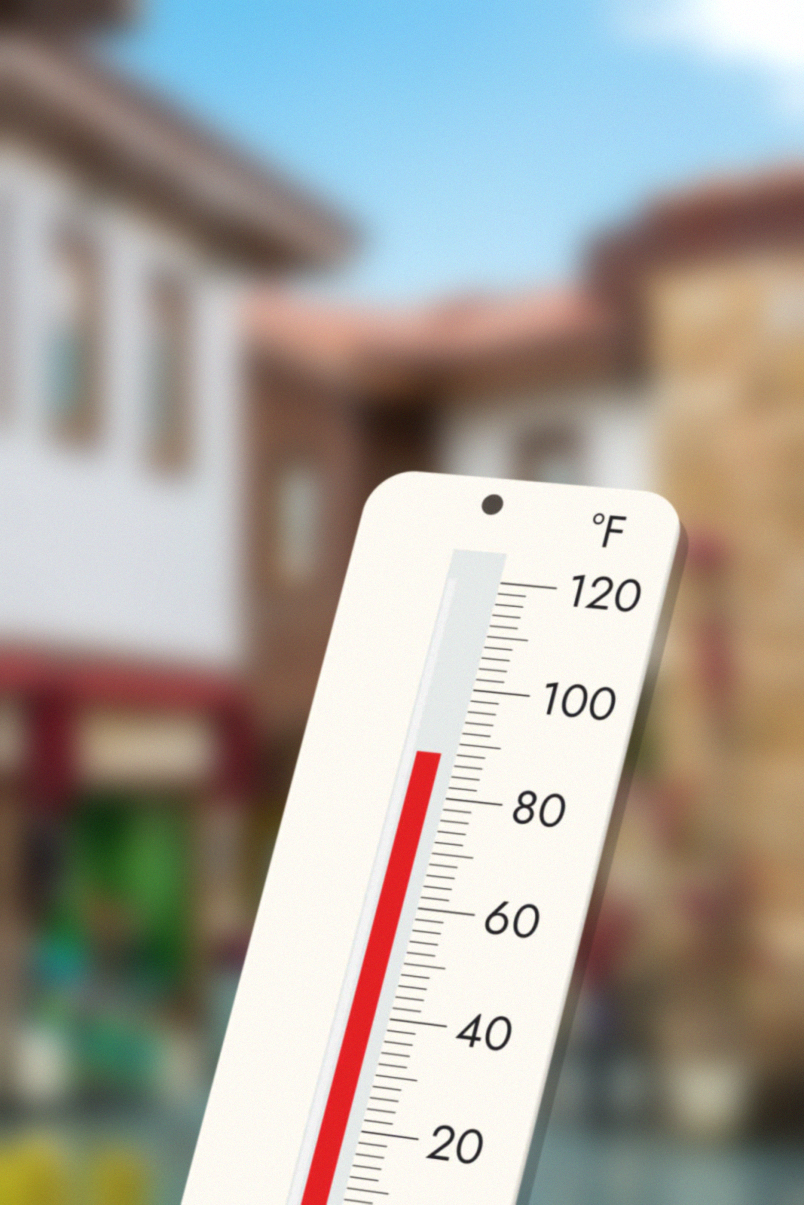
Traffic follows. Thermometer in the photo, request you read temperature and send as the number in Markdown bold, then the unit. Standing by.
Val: **88** °F
